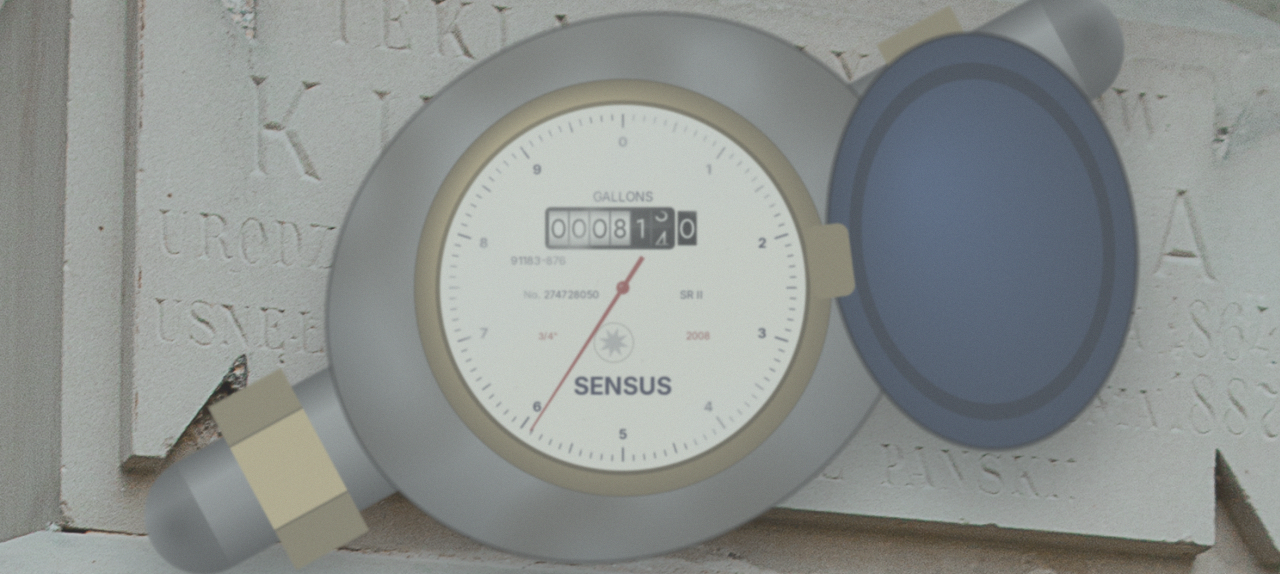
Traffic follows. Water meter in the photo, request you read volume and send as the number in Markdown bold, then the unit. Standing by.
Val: **8135.9** gal
